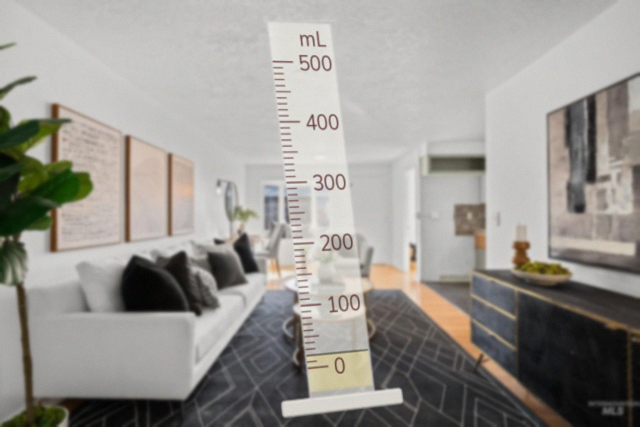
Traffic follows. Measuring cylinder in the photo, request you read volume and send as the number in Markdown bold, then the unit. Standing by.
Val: **20** mL
